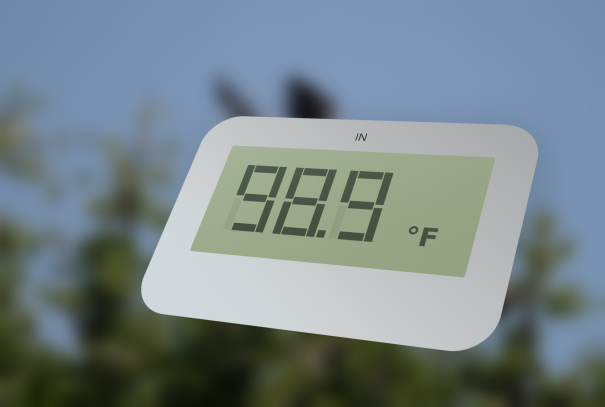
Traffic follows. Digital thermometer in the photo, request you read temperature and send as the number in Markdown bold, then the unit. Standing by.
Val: **98.9** °F
